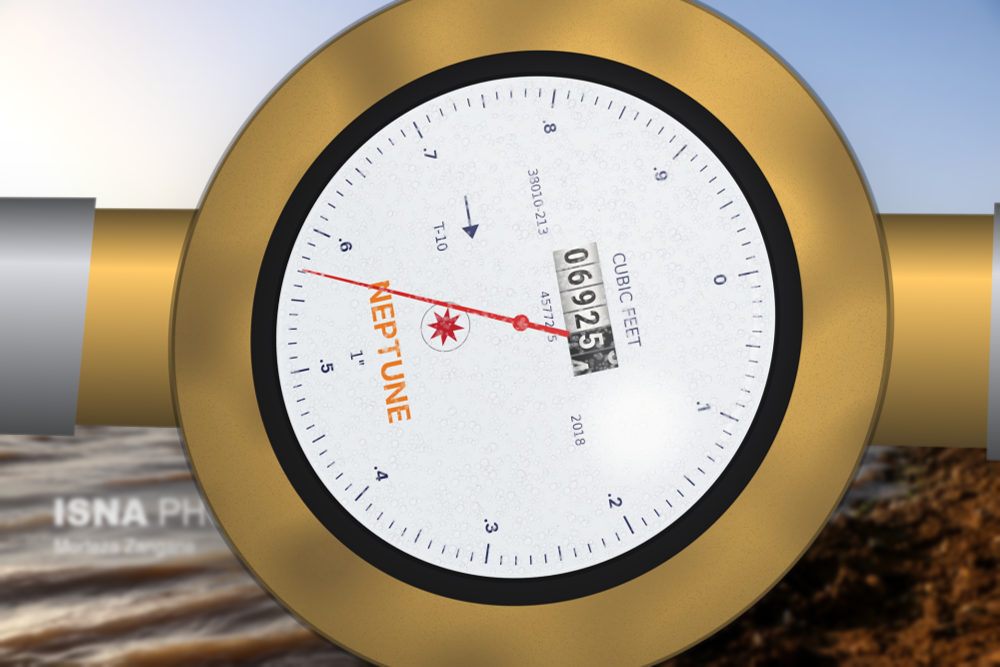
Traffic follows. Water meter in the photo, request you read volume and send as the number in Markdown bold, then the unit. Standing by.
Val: **69253.57** ft³
